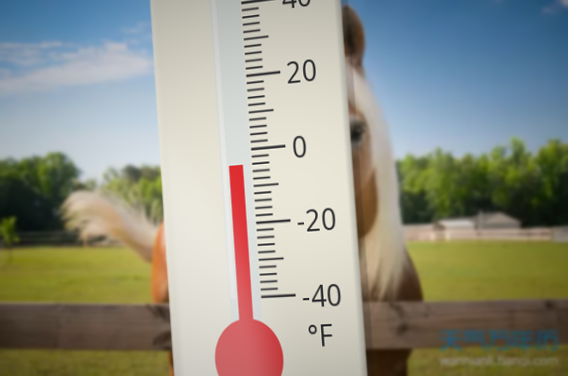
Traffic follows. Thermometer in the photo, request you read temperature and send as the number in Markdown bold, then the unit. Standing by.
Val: **-4** °F
